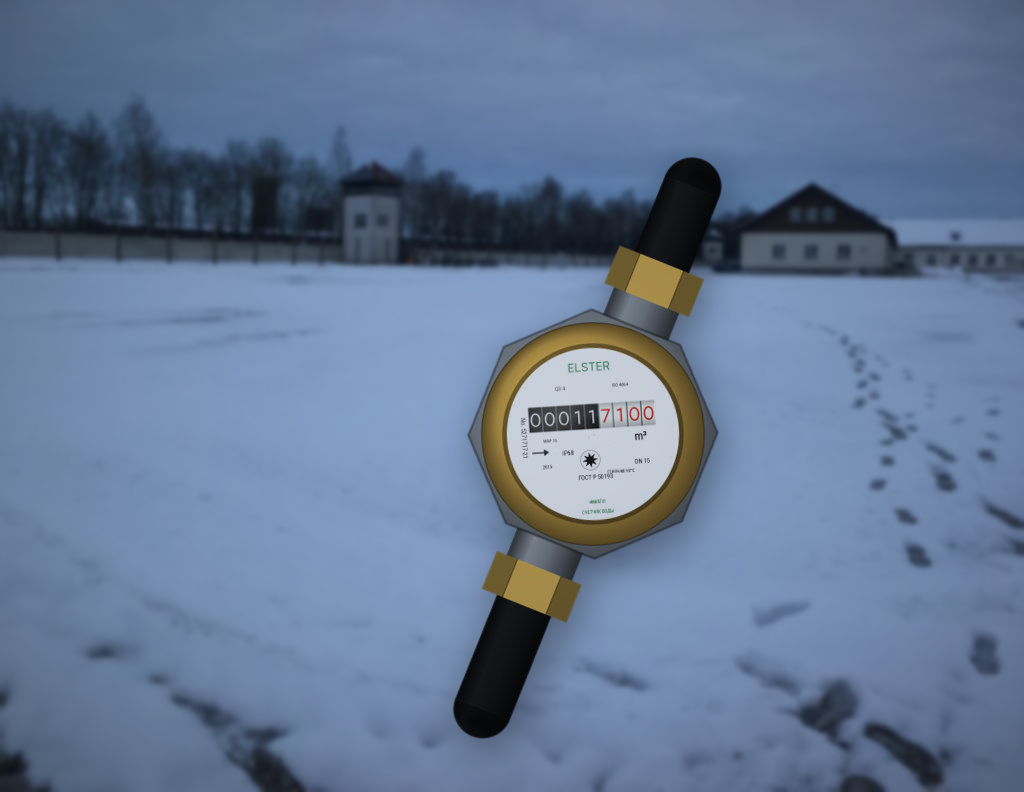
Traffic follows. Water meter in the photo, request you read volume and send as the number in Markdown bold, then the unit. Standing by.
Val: **11.7100** m³
